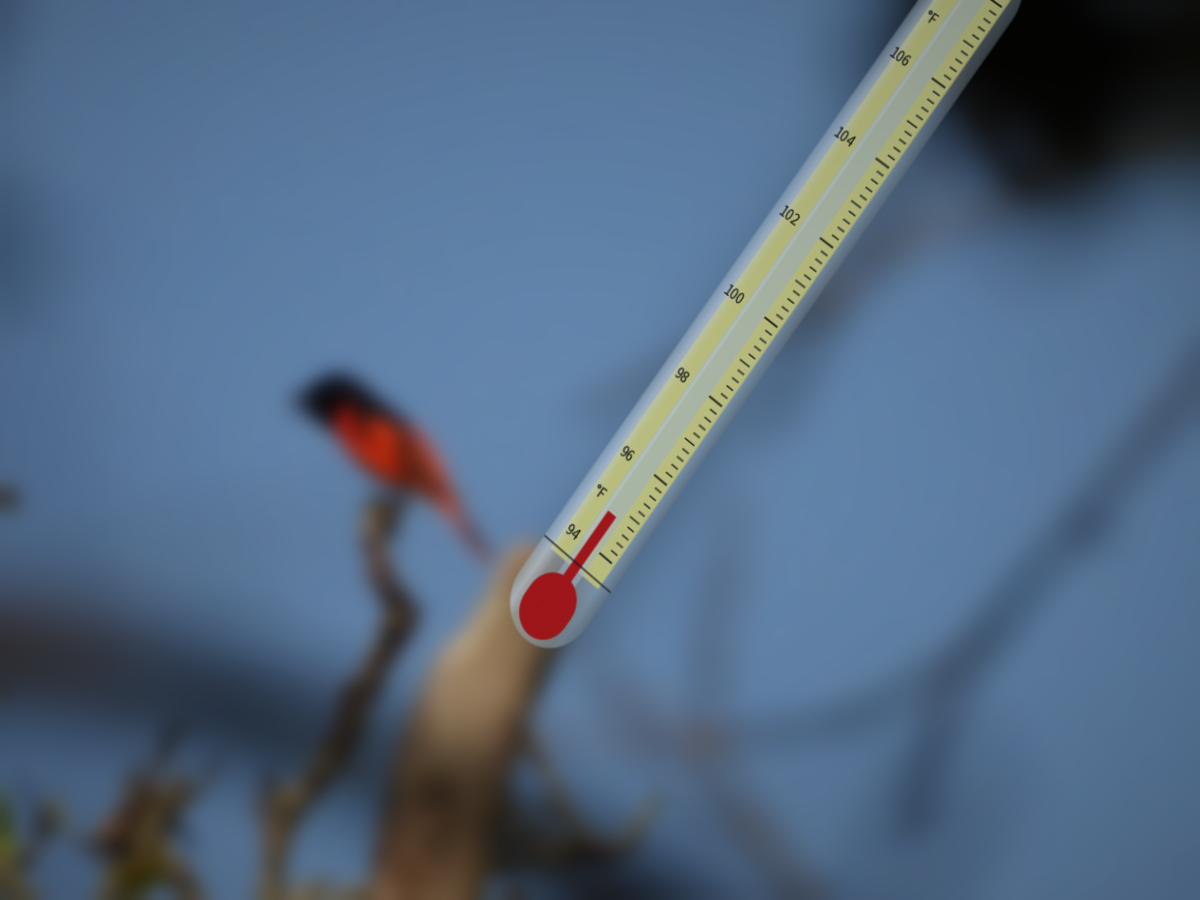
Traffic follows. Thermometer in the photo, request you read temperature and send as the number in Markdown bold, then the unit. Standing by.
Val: **94.8** °F
